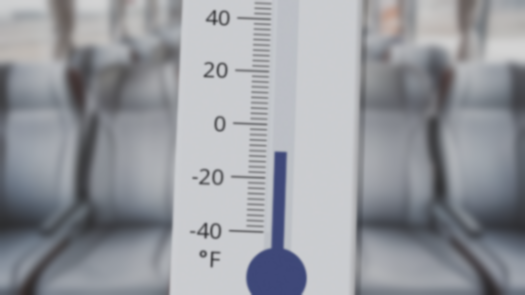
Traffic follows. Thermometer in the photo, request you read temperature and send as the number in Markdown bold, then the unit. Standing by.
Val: **-10** °F
